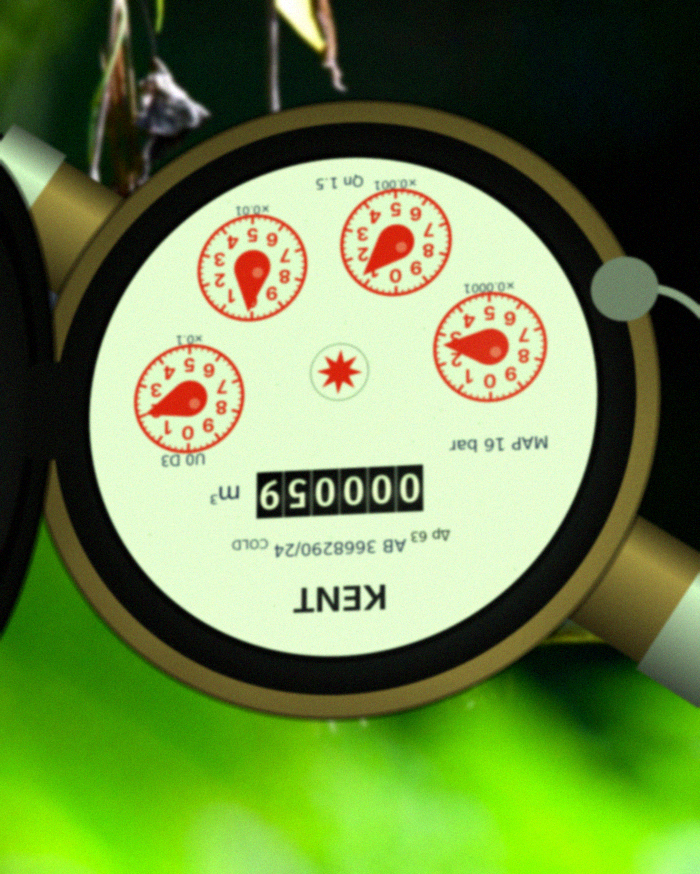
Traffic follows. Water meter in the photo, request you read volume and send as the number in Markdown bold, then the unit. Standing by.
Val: **59.2012** m³
